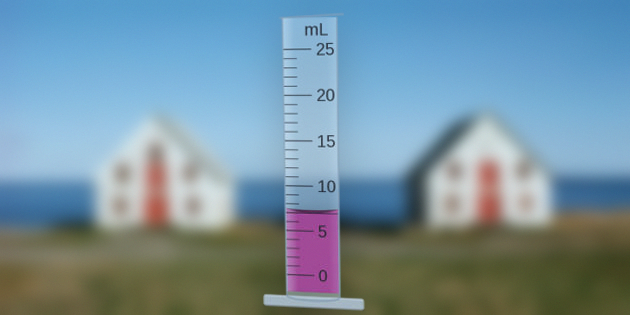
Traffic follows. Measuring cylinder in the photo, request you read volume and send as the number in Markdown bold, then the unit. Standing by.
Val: **7** mL
